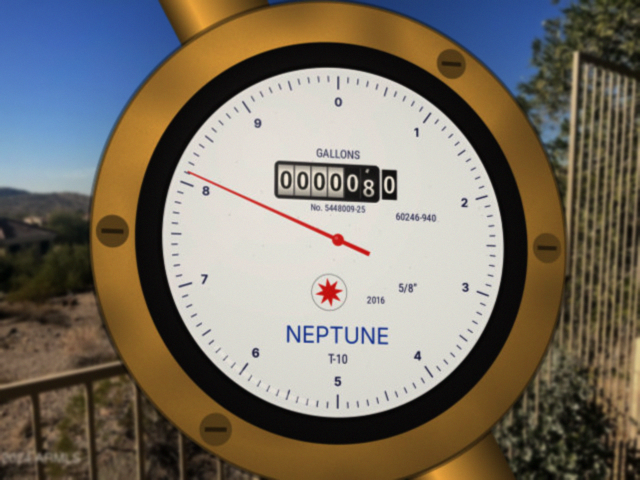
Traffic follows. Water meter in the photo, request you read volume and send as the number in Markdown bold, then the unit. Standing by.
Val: **78.1** gal
